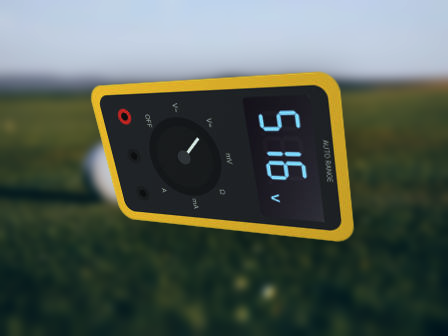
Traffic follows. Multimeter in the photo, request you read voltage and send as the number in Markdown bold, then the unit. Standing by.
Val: **516** V
